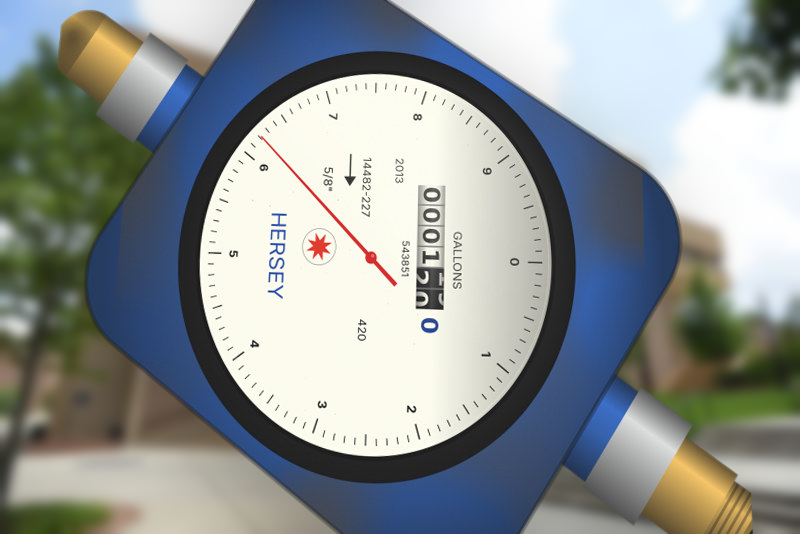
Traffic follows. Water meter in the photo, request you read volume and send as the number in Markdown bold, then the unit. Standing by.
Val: **1196.2** gal
